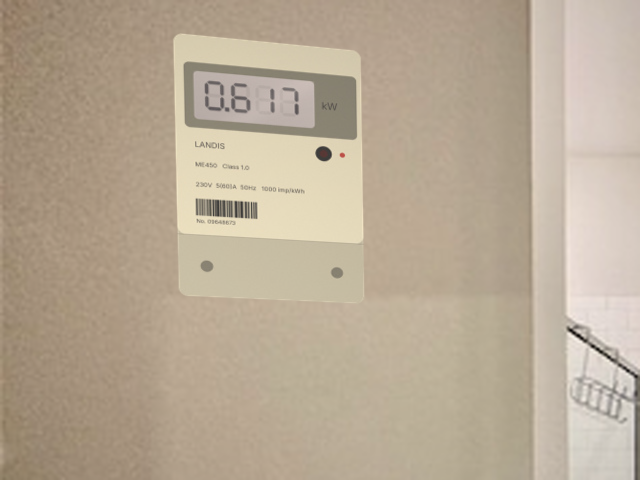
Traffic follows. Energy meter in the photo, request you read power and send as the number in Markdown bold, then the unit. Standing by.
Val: **0.617** kW
